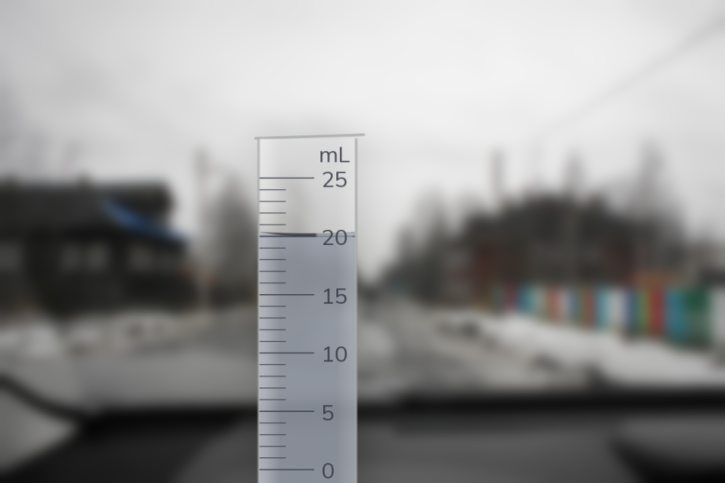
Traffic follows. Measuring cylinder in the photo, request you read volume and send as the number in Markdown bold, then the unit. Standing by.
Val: **20** mL
